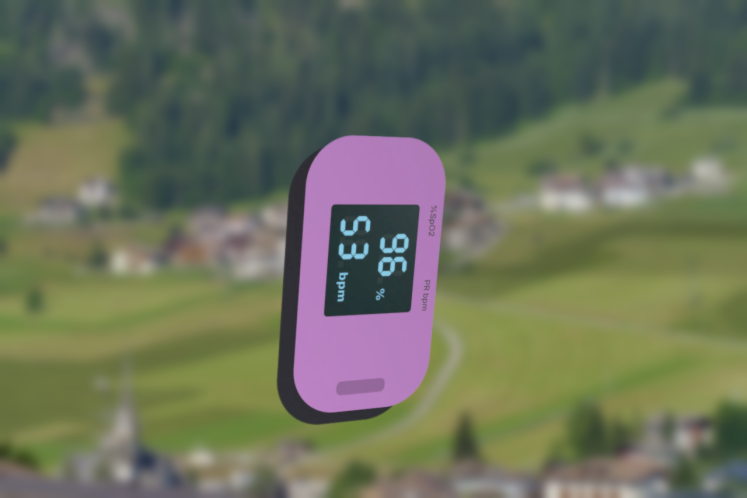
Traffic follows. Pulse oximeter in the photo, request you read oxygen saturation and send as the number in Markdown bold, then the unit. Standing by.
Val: **96** %
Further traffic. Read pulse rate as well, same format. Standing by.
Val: **53** bpm
